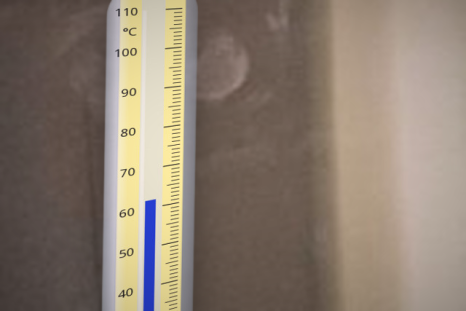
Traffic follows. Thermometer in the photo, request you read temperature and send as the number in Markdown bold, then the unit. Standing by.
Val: **62** °C
